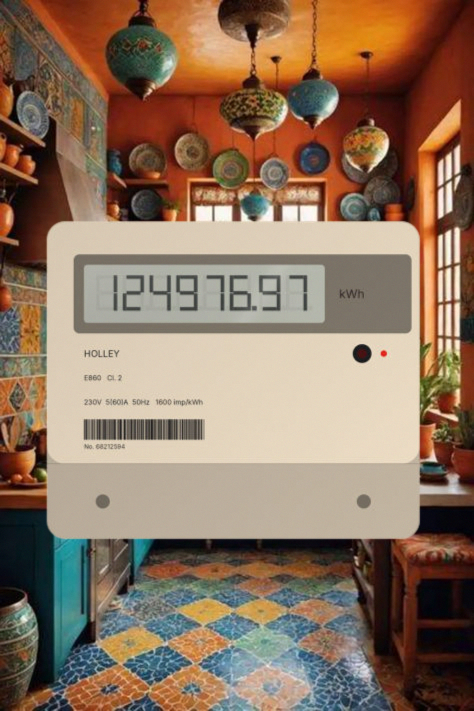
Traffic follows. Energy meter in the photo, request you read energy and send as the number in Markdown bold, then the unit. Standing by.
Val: **124976.97** kWh
